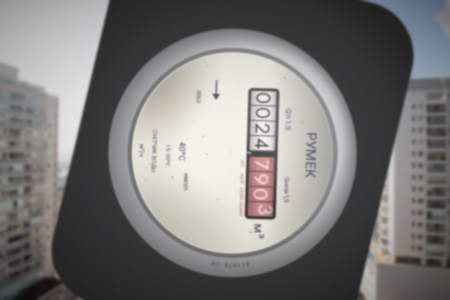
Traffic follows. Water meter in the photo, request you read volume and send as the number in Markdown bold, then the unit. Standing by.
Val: **24.7903** m³
